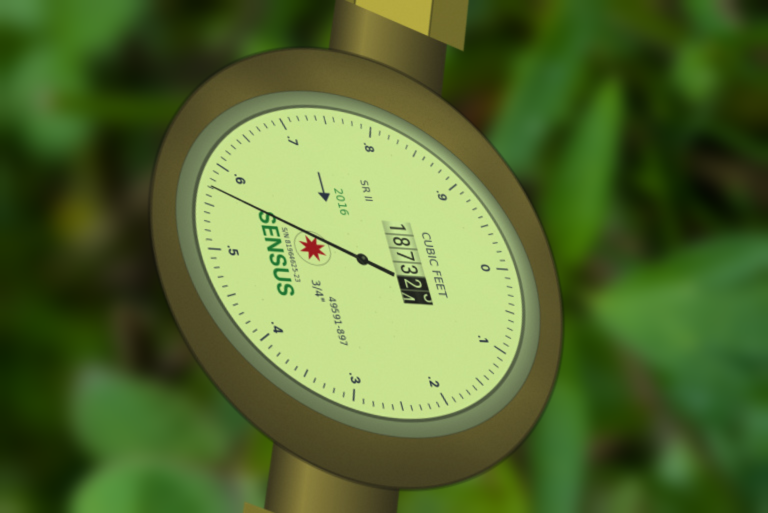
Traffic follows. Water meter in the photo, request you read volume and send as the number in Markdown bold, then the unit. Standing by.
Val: **187323.57** ft³
